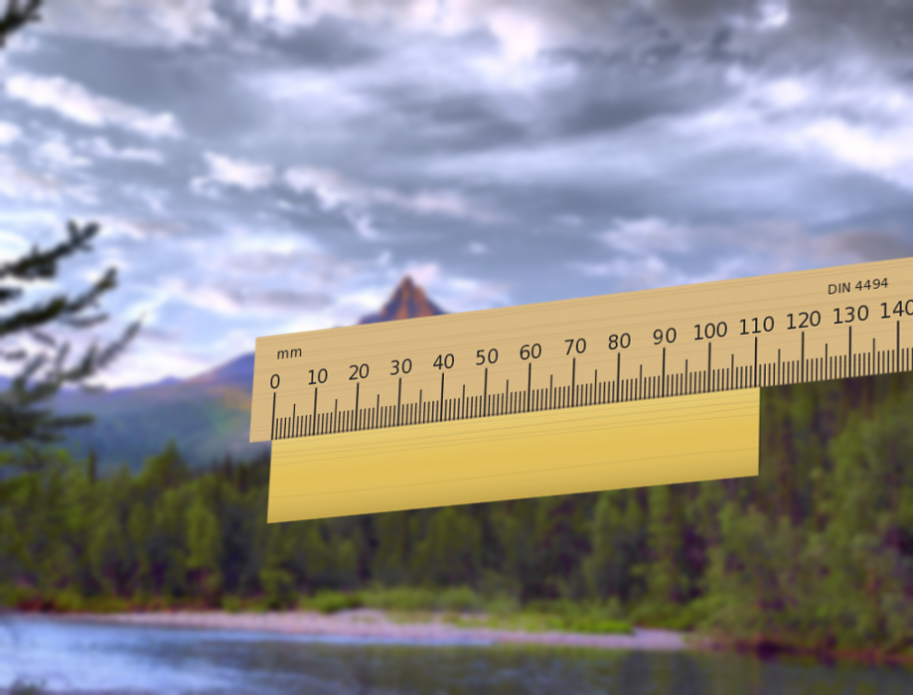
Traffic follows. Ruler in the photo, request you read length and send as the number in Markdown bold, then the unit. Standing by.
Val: **111** mm
